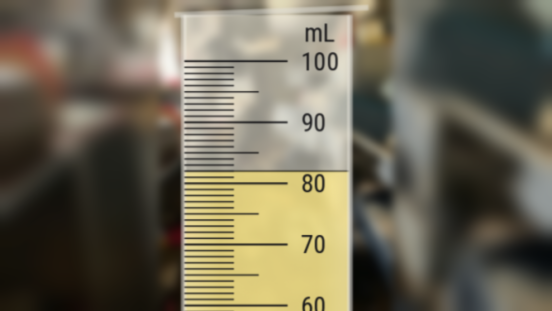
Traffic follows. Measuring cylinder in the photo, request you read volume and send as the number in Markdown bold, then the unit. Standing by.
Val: **82** mL
